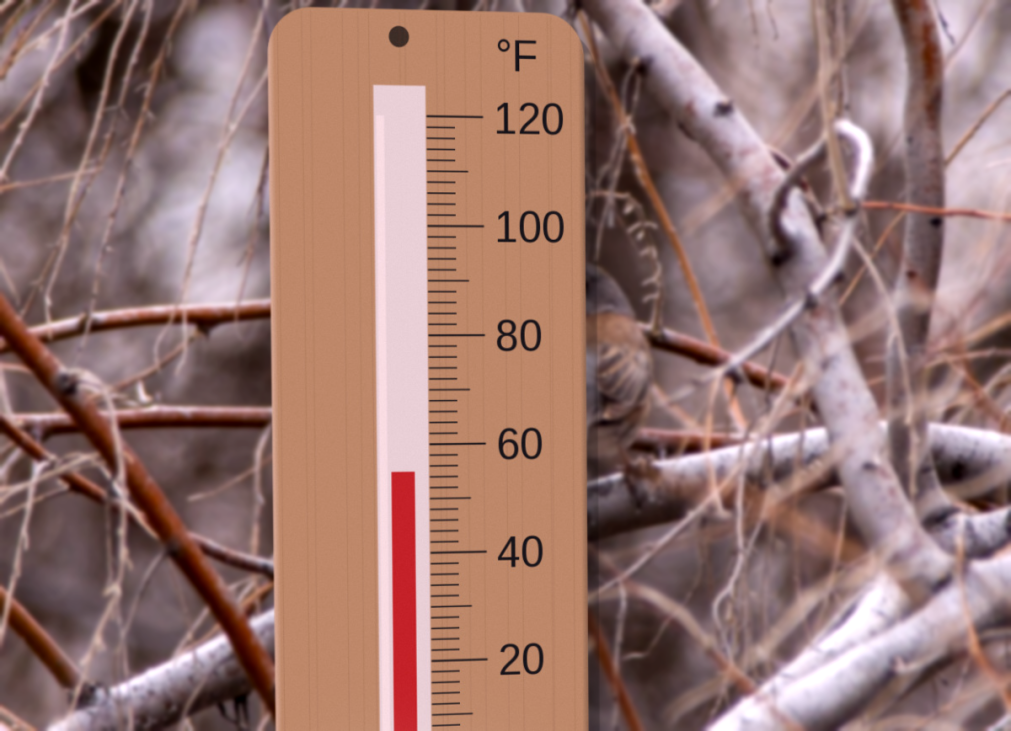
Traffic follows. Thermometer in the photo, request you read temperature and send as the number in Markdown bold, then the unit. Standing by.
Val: **55** °F
